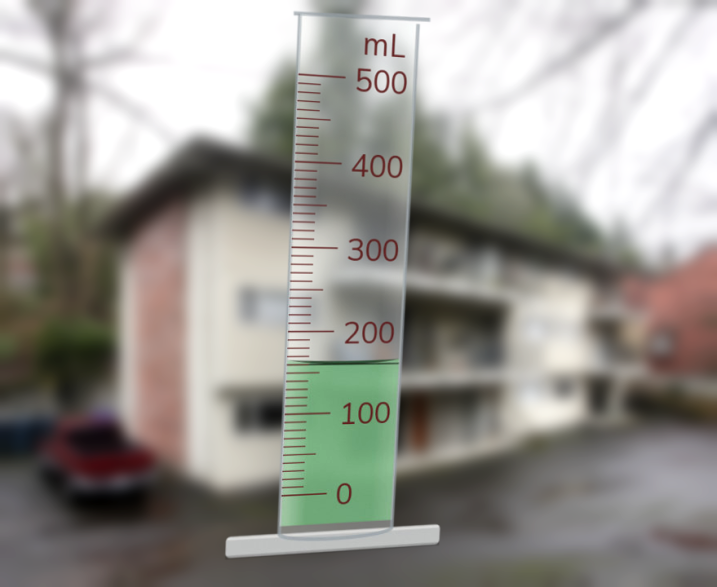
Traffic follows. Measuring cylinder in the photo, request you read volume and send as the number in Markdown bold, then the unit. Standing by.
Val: **160** mL
